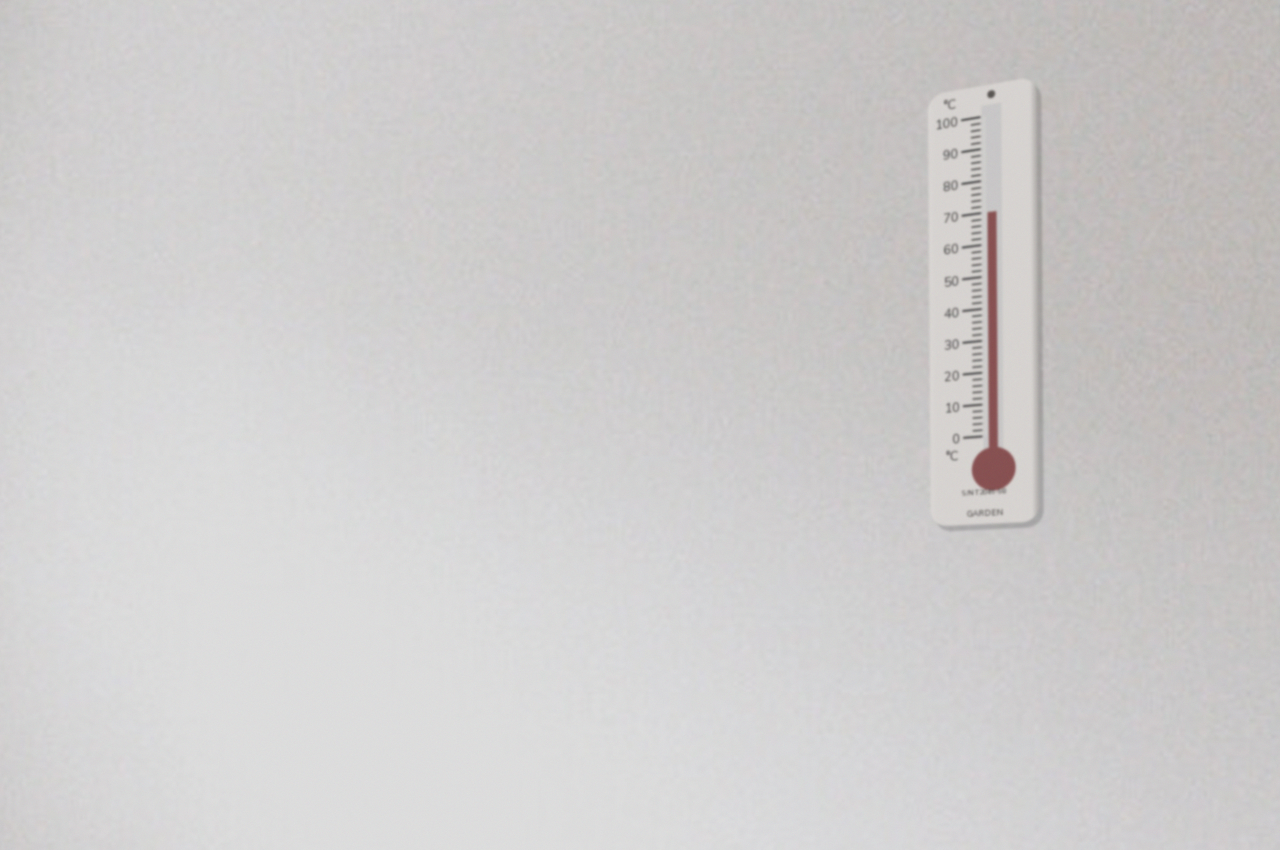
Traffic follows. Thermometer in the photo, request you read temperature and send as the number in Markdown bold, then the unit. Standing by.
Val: **70** °C
